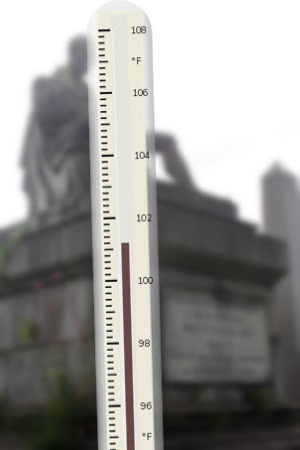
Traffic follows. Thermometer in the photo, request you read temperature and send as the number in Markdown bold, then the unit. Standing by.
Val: **101.2** °F
